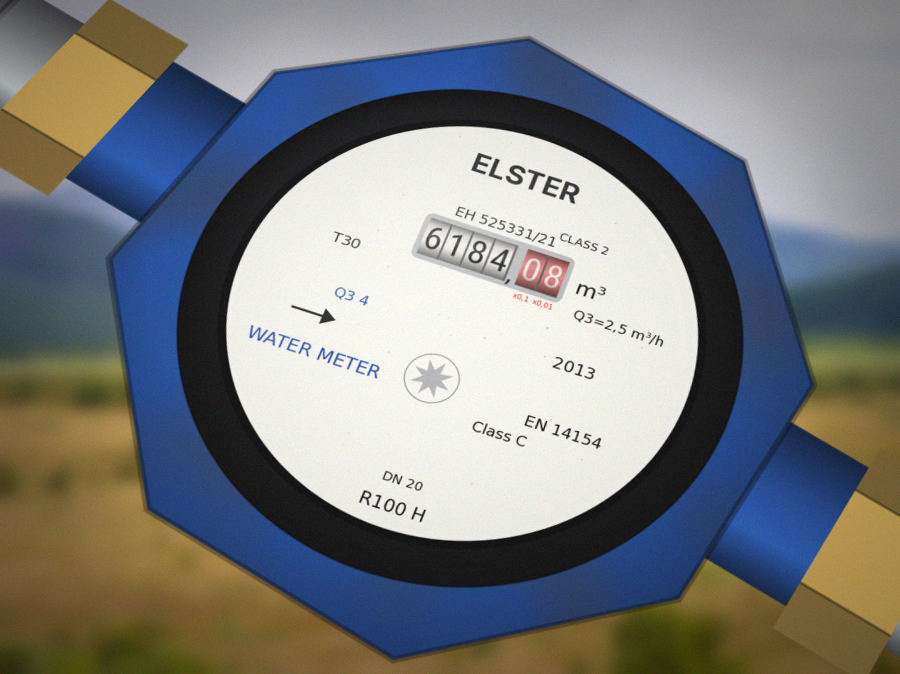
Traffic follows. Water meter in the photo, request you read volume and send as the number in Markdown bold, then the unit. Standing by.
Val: **6184.08** m³
